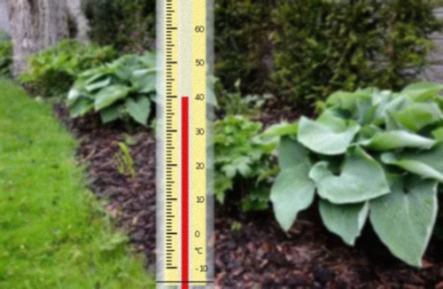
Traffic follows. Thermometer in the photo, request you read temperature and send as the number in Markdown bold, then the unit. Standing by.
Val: **40** °C
